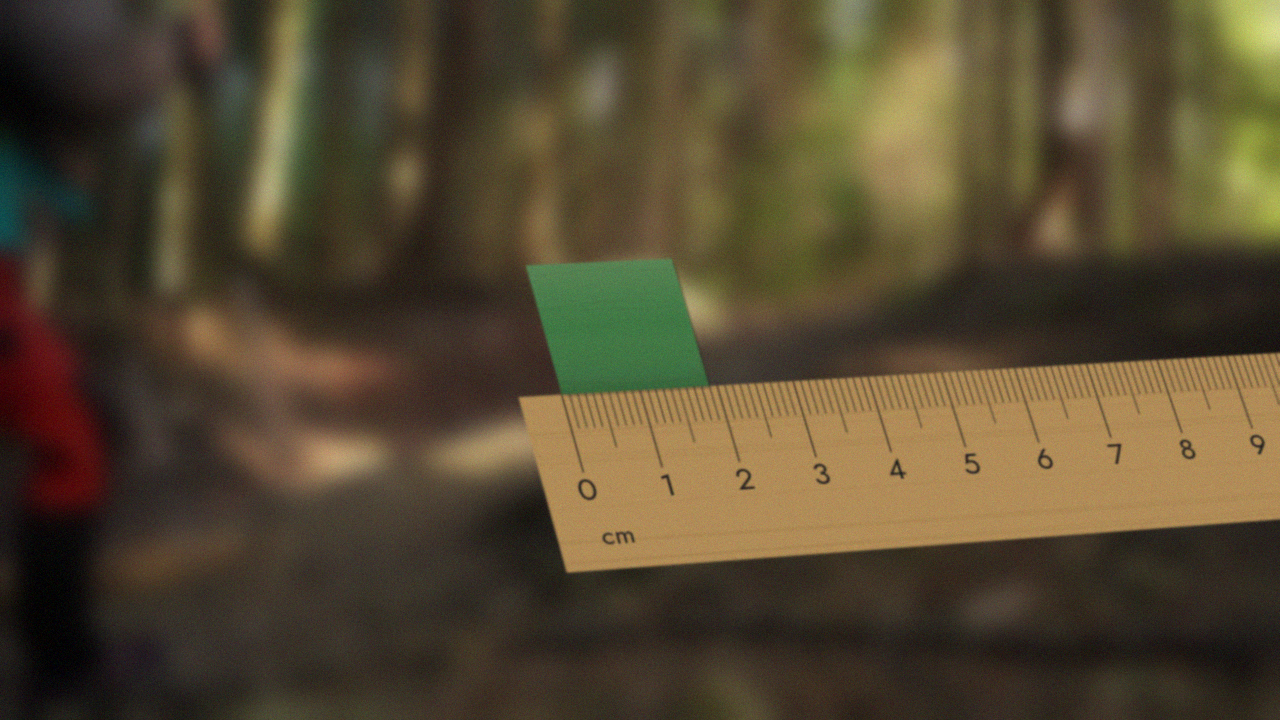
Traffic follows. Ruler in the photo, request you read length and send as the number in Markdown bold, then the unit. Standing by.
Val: **1.9** cm
